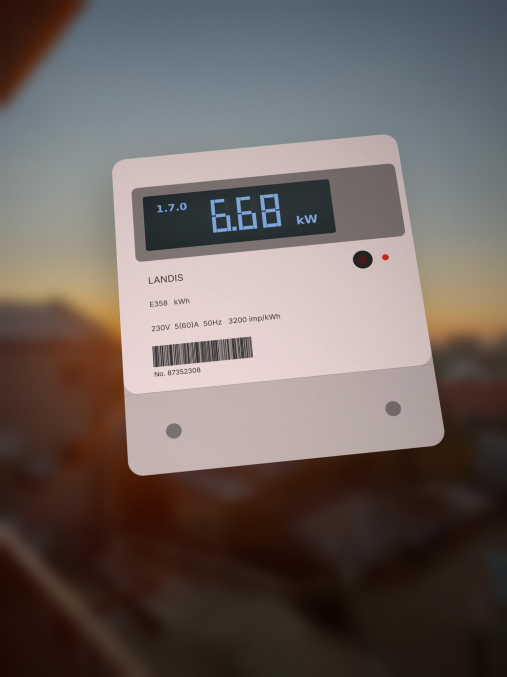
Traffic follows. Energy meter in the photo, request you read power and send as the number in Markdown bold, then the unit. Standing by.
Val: **6.68** kW
